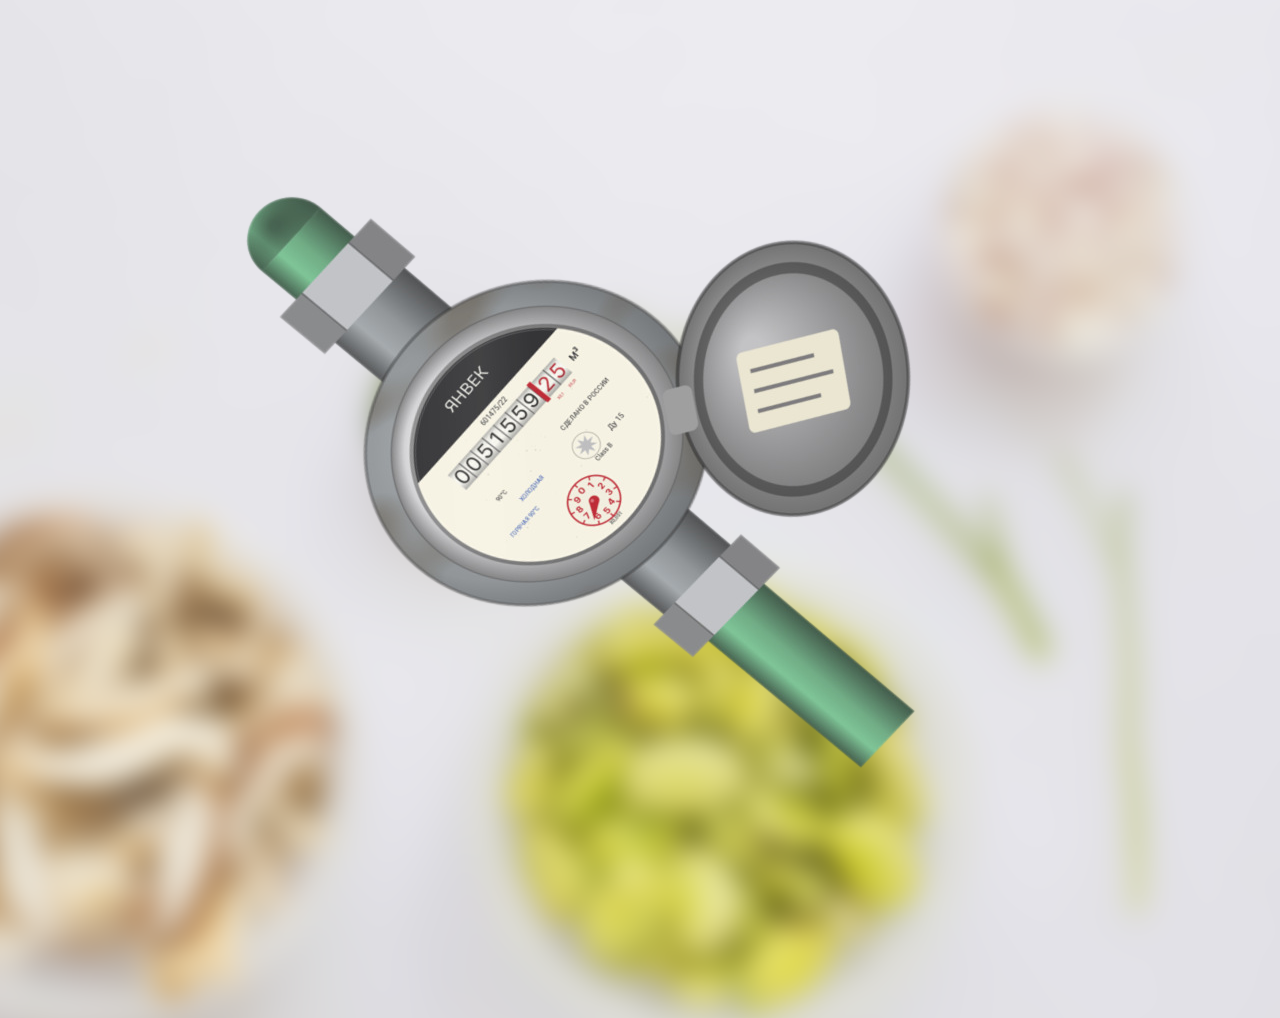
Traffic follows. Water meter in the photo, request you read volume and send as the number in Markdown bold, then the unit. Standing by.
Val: **51559.256** m³
